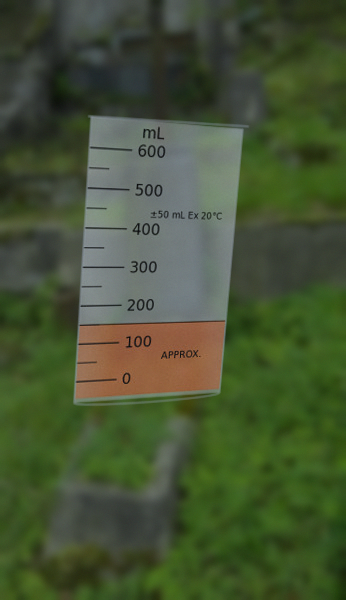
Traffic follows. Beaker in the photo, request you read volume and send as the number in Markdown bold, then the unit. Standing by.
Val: **150** mL
